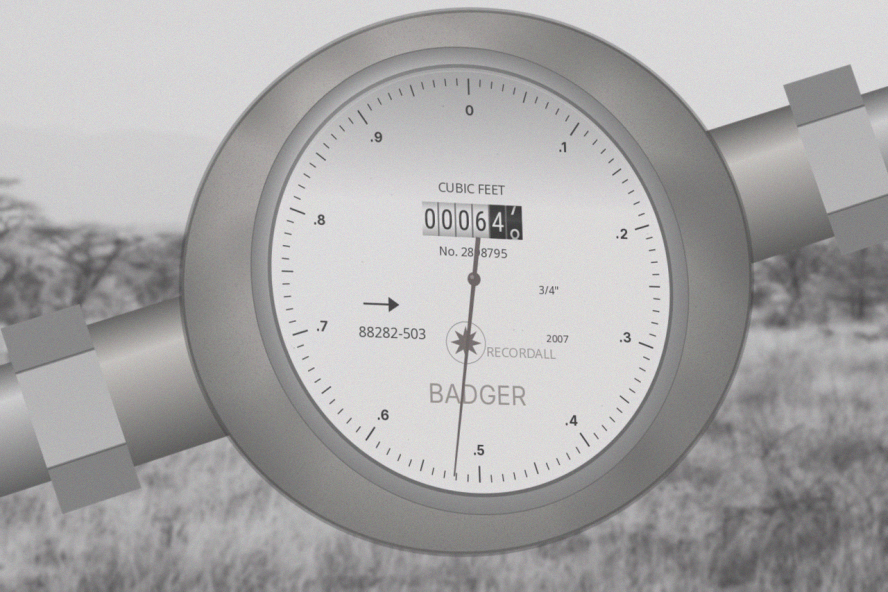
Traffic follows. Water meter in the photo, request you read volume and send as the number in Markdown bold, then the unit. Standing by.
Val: **647.52** ft³
